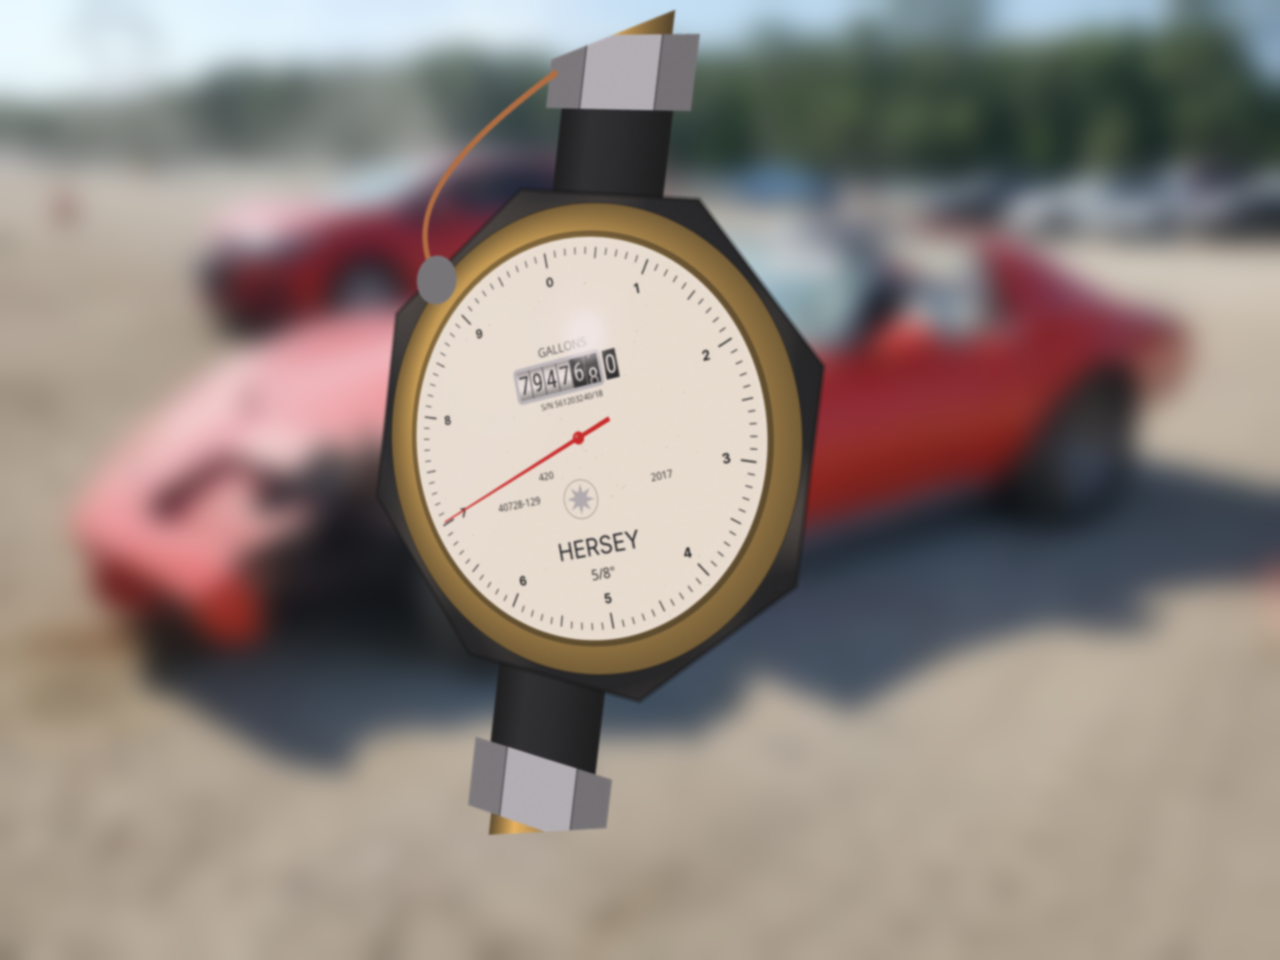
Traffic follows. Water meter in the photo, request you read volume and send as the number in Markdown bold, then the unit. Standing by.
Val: **7947677.0** gal
